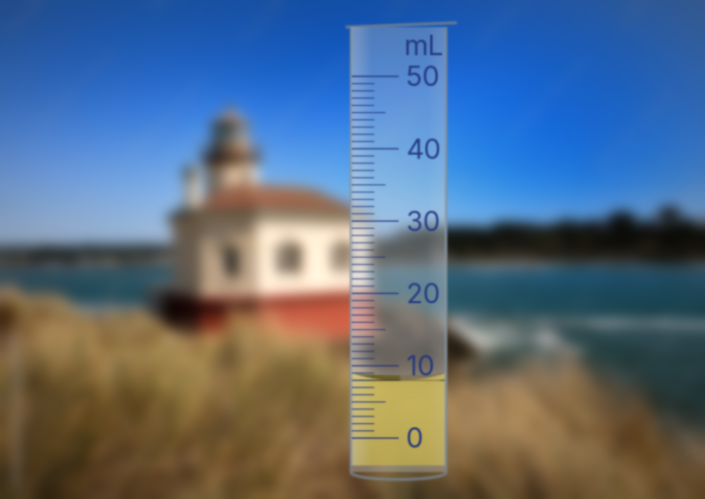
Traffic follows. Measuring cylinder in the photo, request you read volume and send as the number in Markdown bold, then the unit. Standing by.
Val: **8** mL
